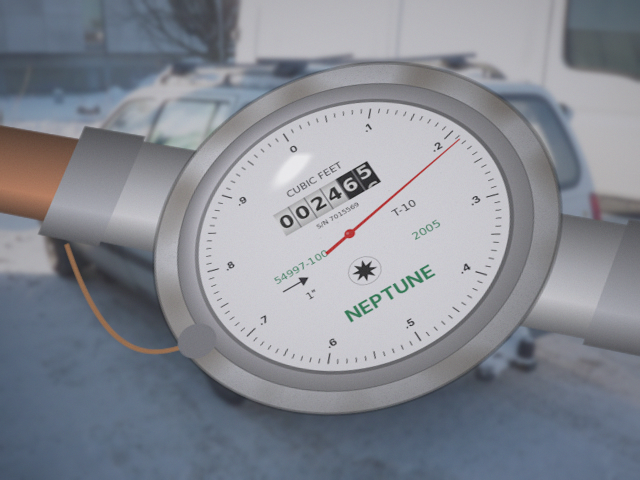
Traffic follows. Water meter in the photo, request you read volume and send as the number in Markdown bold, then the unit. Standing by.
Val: **2465.21** ft³
